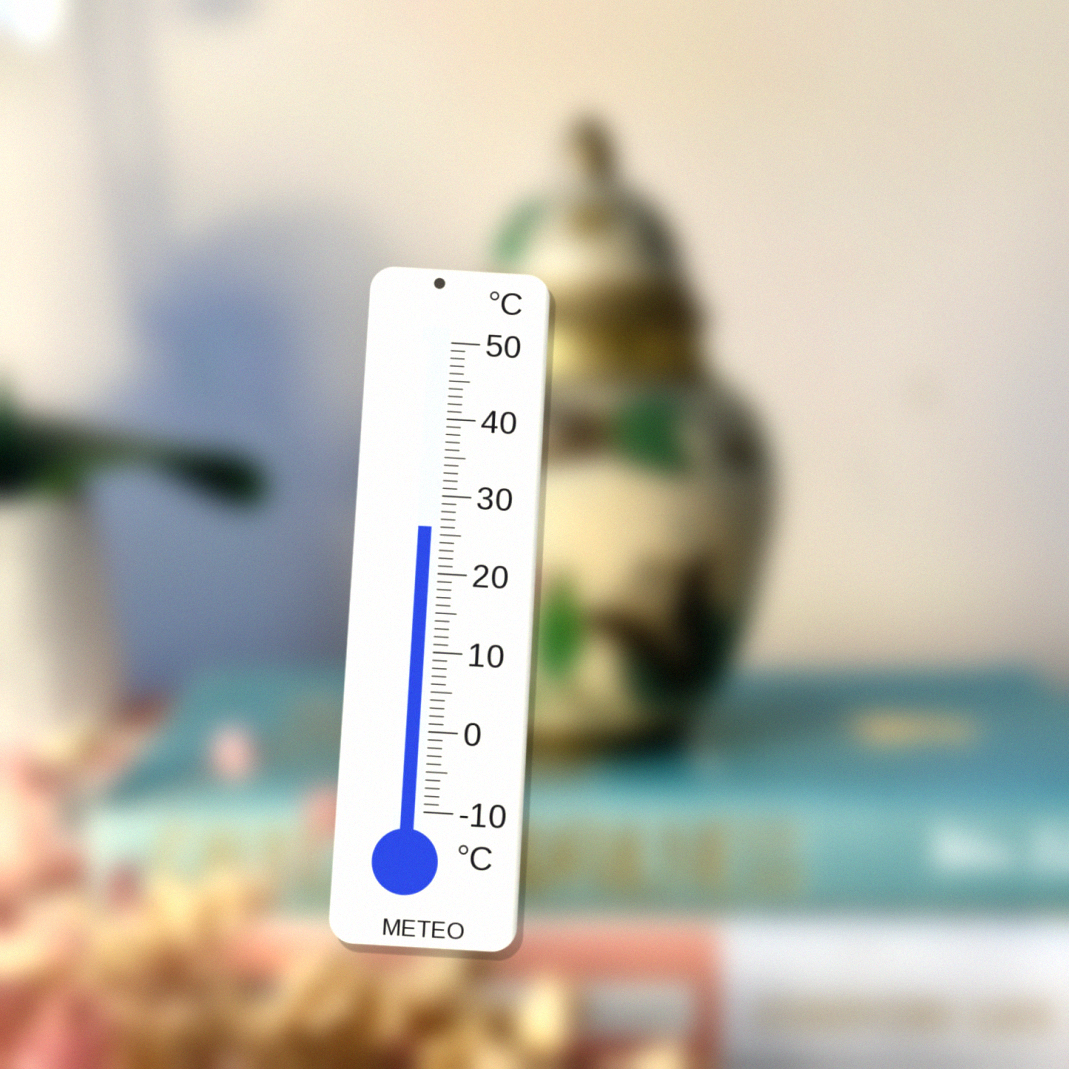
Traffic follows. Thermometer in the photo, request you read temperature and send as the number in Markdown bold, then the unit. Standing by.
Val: **26** °C
